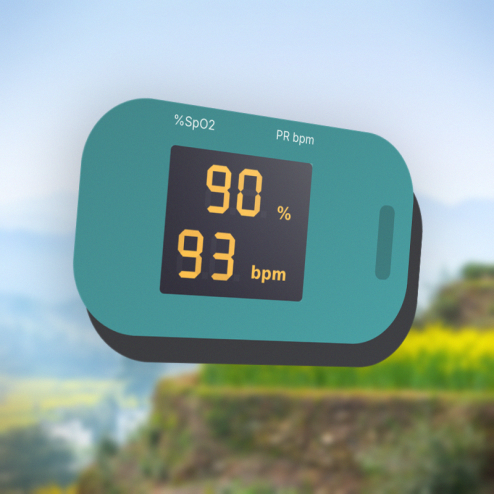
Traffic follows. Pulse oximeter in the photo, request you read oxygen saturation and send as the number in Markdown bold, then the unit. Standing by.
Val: **90** %
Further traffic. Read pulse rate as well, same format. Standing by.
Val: **93** bpm
